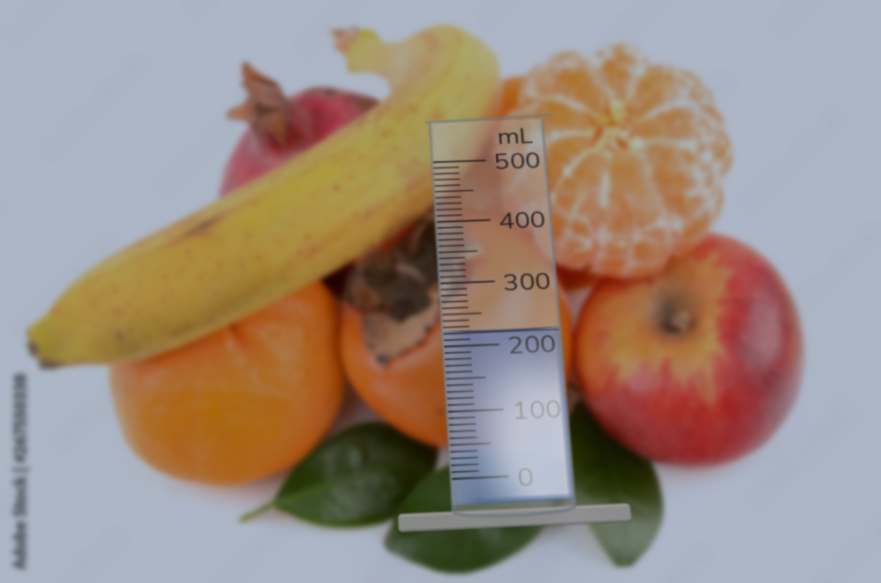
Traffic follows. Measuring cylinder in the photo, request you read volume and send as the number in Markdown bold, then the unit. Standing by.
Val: **220** mL
